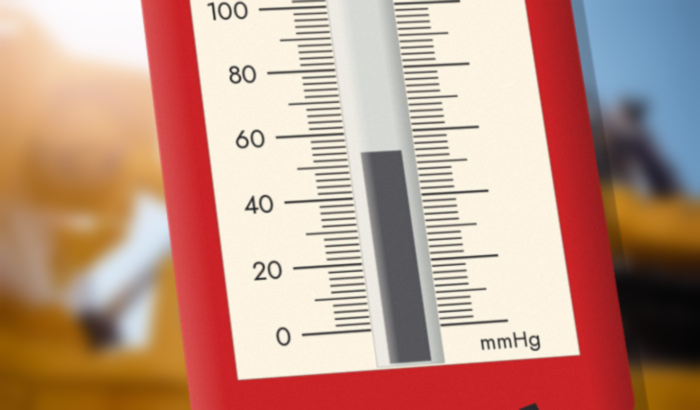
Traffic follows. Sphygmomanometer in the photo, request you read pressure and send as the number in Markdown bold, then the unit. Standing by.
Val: **54** mmHg
